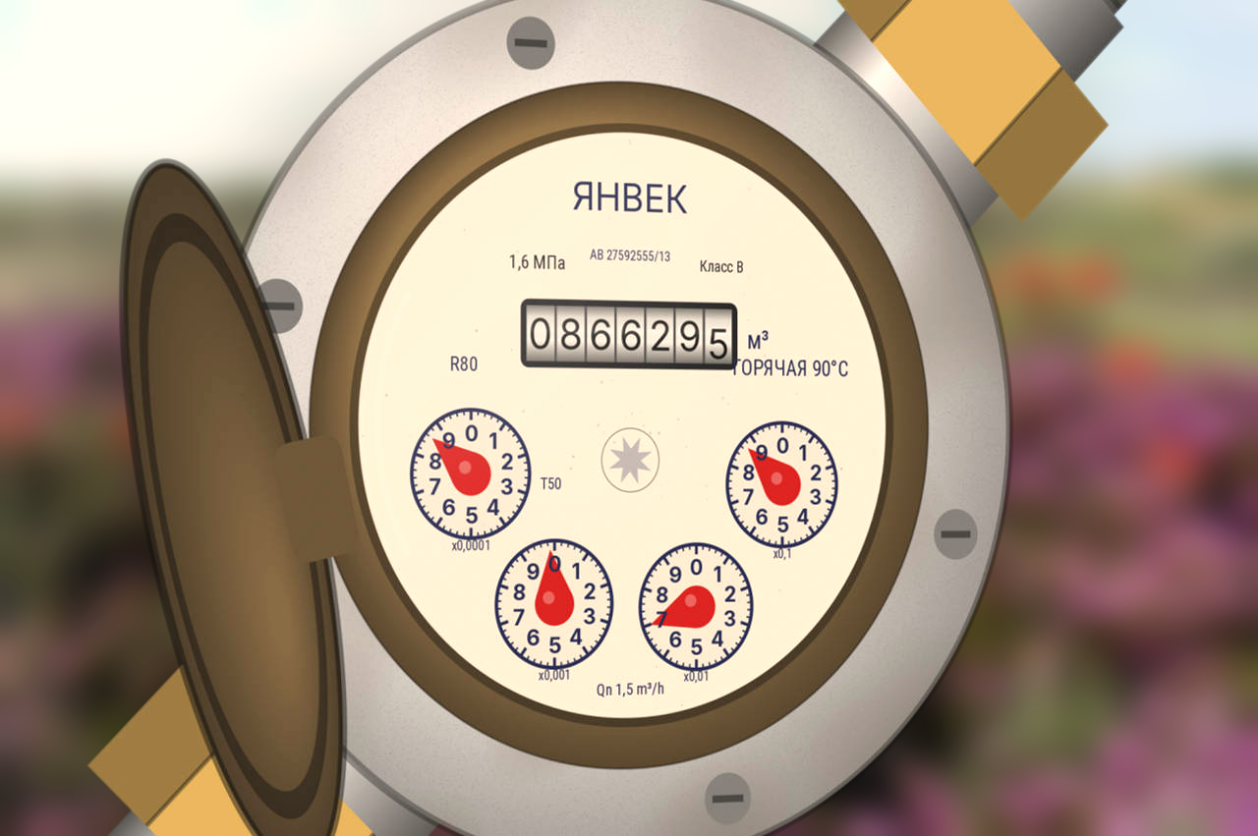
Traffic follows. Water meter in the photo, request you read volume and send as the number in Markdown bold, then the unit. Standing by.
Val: **866294.8698** m³
